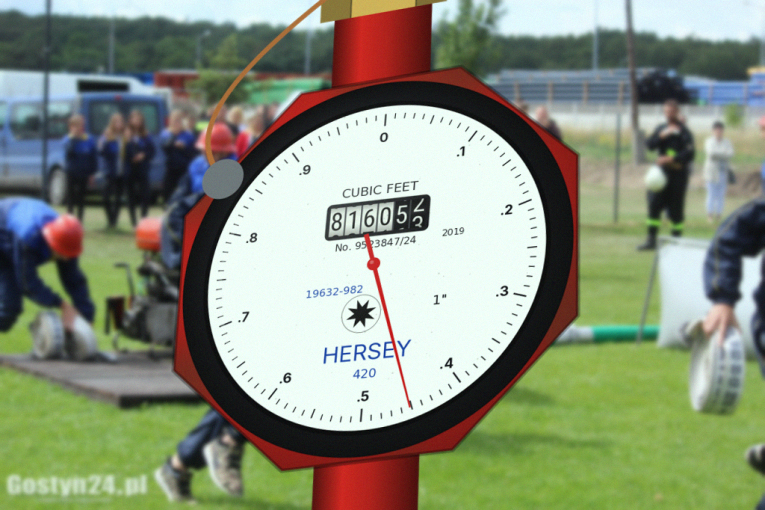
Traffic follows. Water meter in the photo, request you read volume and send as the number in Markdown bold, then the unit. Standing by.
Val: **816052.45** ft³
